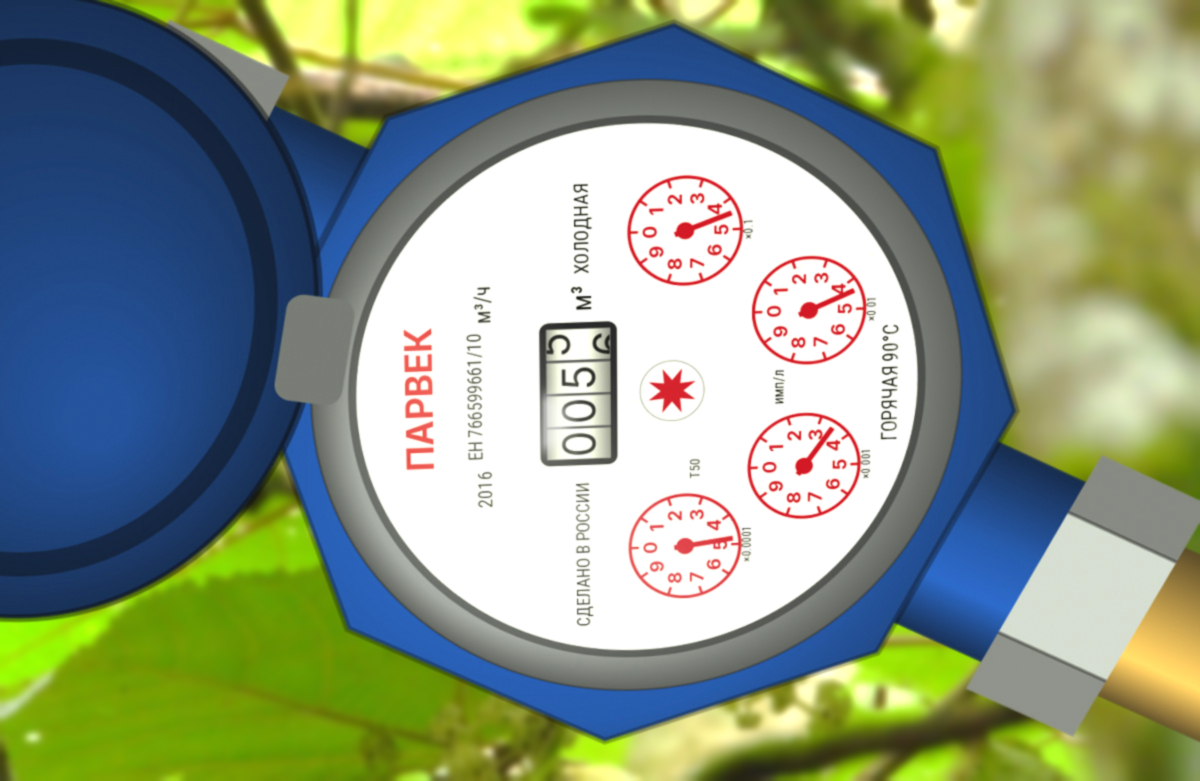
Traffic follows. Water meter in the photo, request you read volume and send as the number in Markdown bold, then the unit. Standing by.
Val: **55.4434** m³
